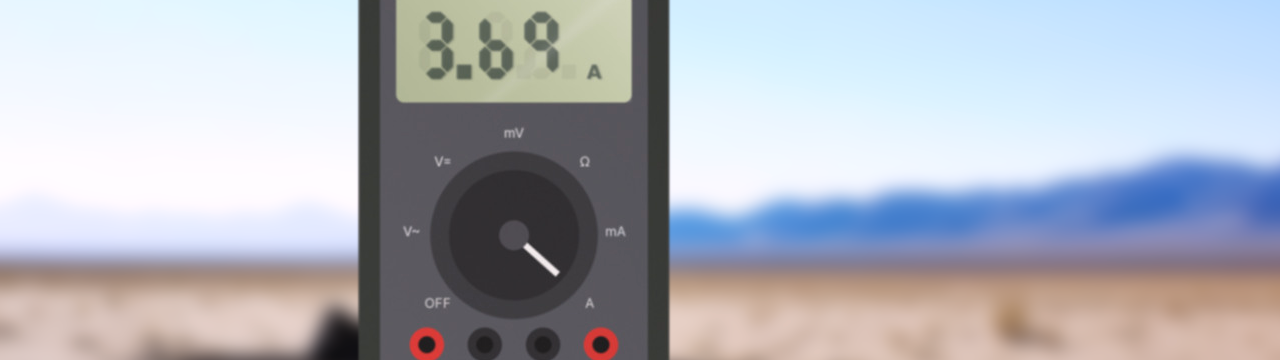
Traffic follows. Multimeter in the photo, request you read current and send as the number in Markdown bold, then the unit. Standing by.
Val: **3.69** A
